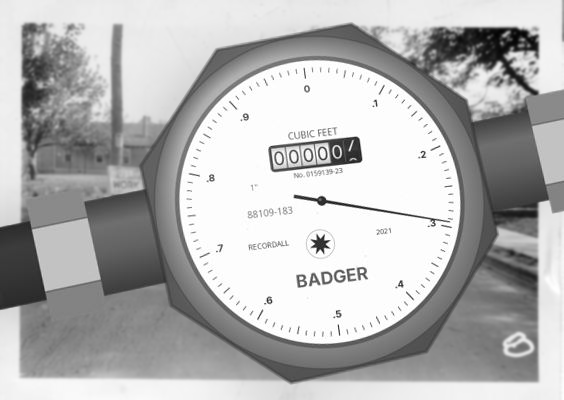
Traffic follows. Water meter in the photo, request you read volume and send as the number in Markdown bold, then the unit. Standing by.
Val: **7.29** ft³
